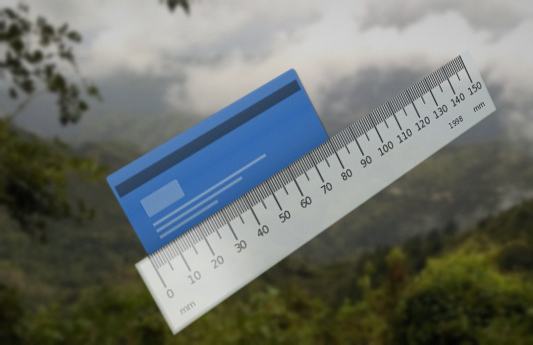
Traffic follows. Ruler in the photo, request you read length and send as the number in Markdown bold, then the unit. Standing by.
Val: **80** mm
